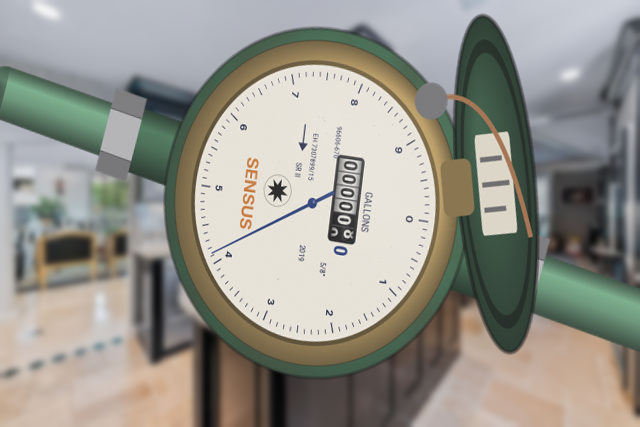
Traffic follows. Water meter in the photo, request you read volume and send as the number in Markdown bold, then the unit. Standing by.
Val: **84.1** gal
